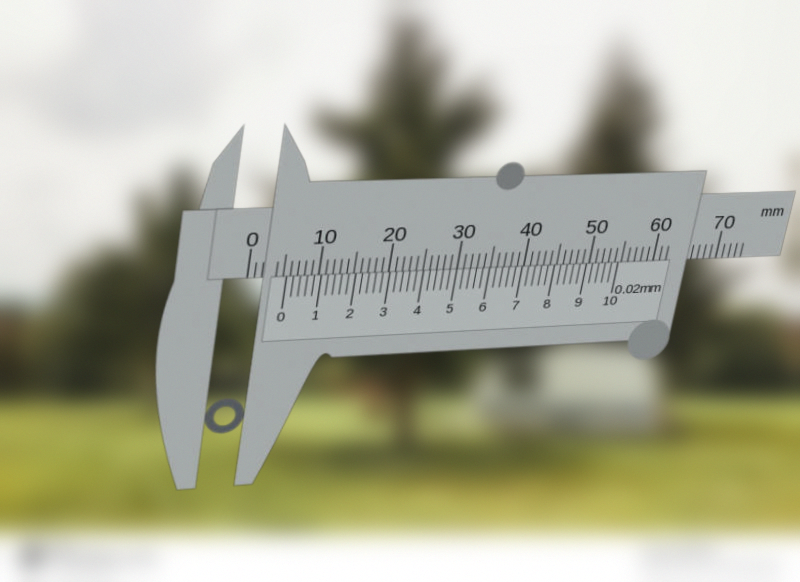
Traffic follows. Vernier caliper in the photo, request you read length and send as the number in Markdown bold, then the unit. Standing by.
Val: **5.5** mm
